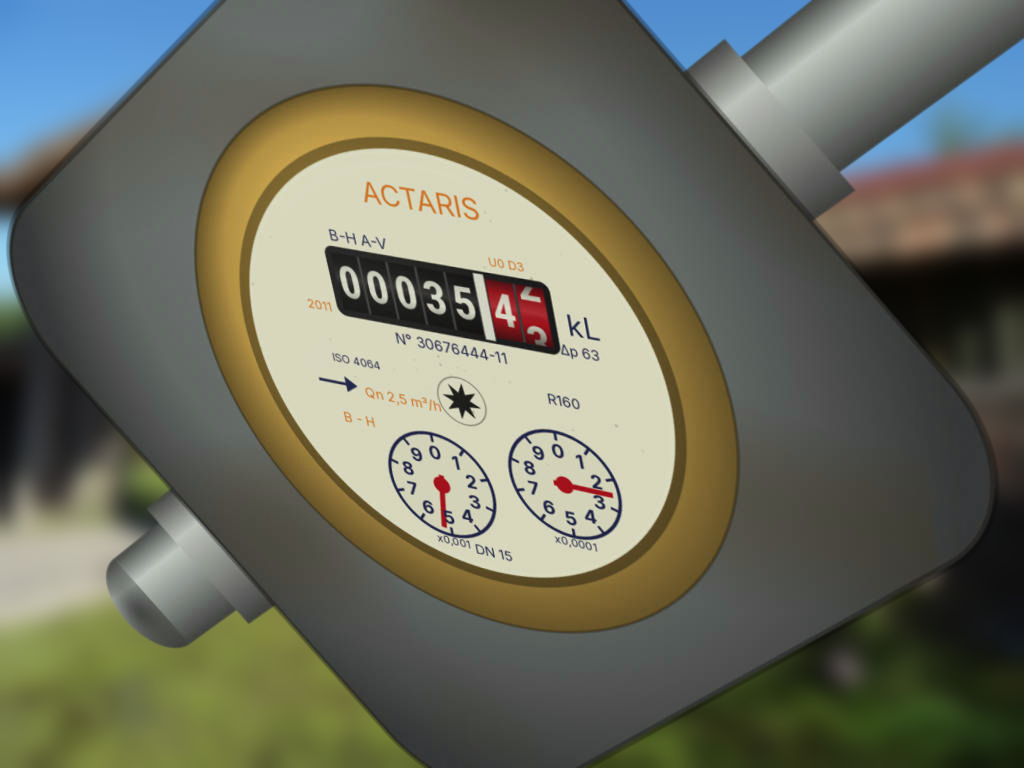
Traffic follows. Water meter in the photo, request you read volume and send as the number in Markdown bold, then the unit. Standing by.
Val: **35.4252** kL
